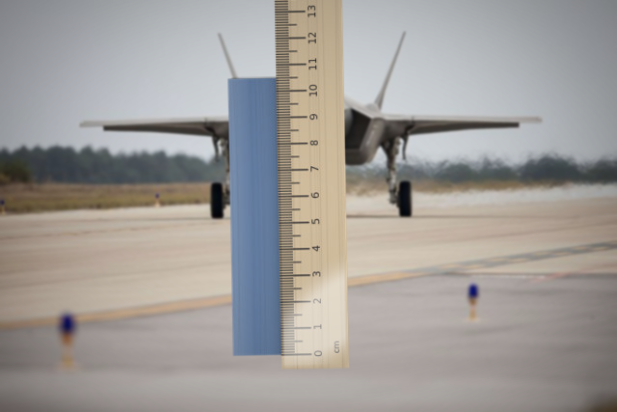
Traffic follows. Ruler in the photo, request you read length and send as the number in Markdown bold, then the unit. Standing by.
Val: **10.5** cm
